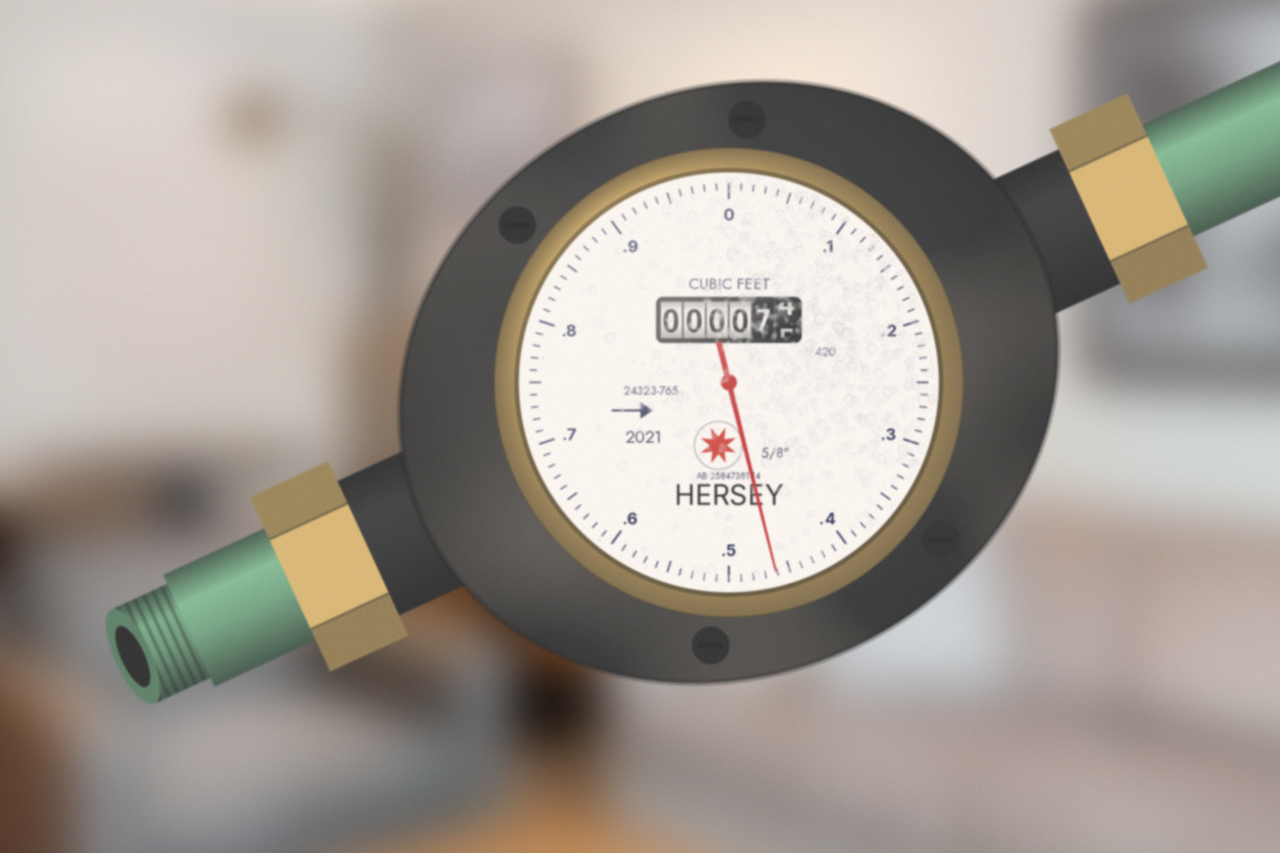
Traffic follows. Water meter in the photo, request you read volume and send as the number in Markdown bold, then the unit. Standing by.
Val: **74.46** ft³
